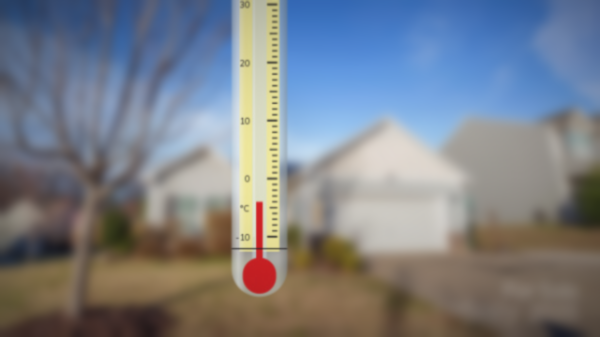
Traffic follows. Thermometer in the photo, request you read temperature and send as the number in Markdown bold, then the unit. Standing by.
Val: **-4** °C
